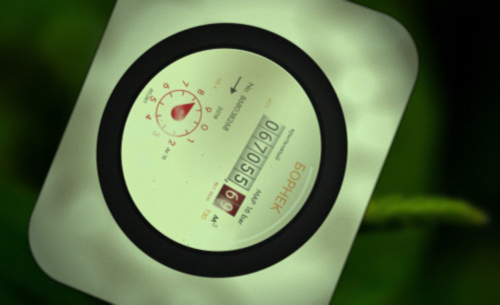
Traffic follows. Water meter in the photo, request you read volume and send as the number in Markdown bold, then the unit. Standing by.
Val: **67055.698** m³
